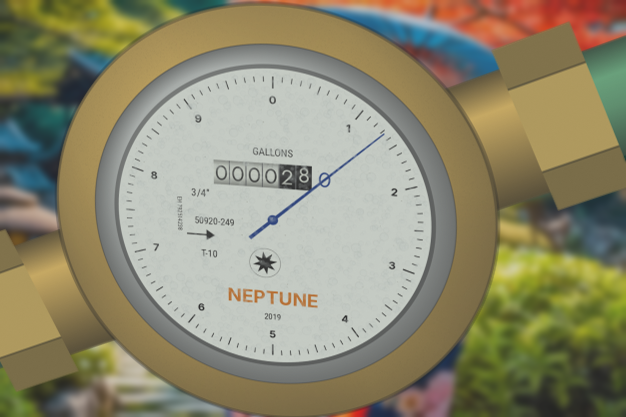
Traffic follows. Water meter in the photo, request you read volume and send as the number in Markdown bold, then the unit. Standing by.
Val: **281.3** gal
